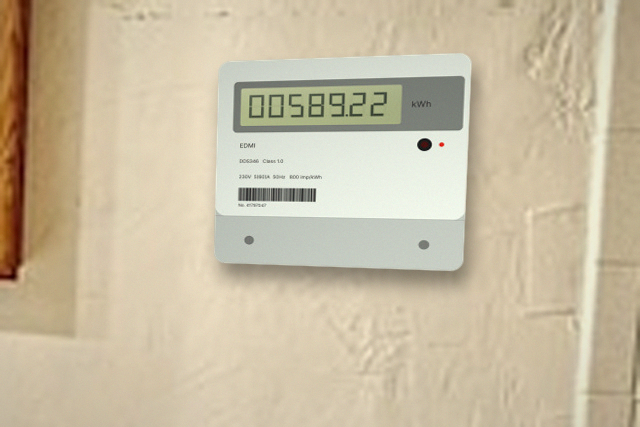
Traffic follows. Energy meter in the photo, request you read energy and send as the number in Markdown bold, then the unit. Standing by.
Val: **589.22** kWh
